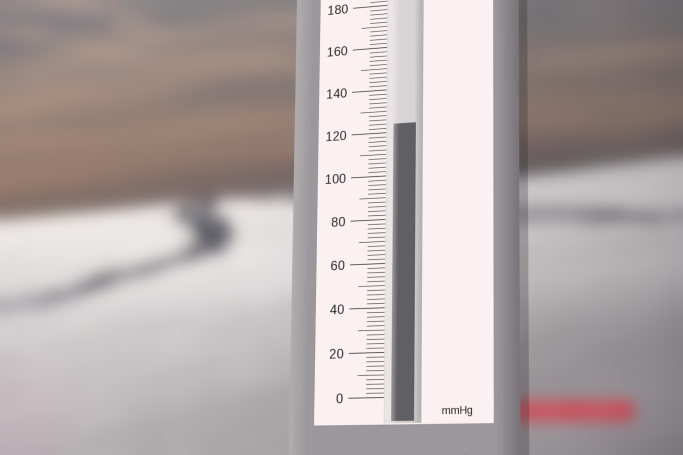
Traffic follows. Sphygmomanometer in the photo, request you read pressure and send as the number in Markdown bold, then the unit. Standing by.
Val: **124** mmHg
